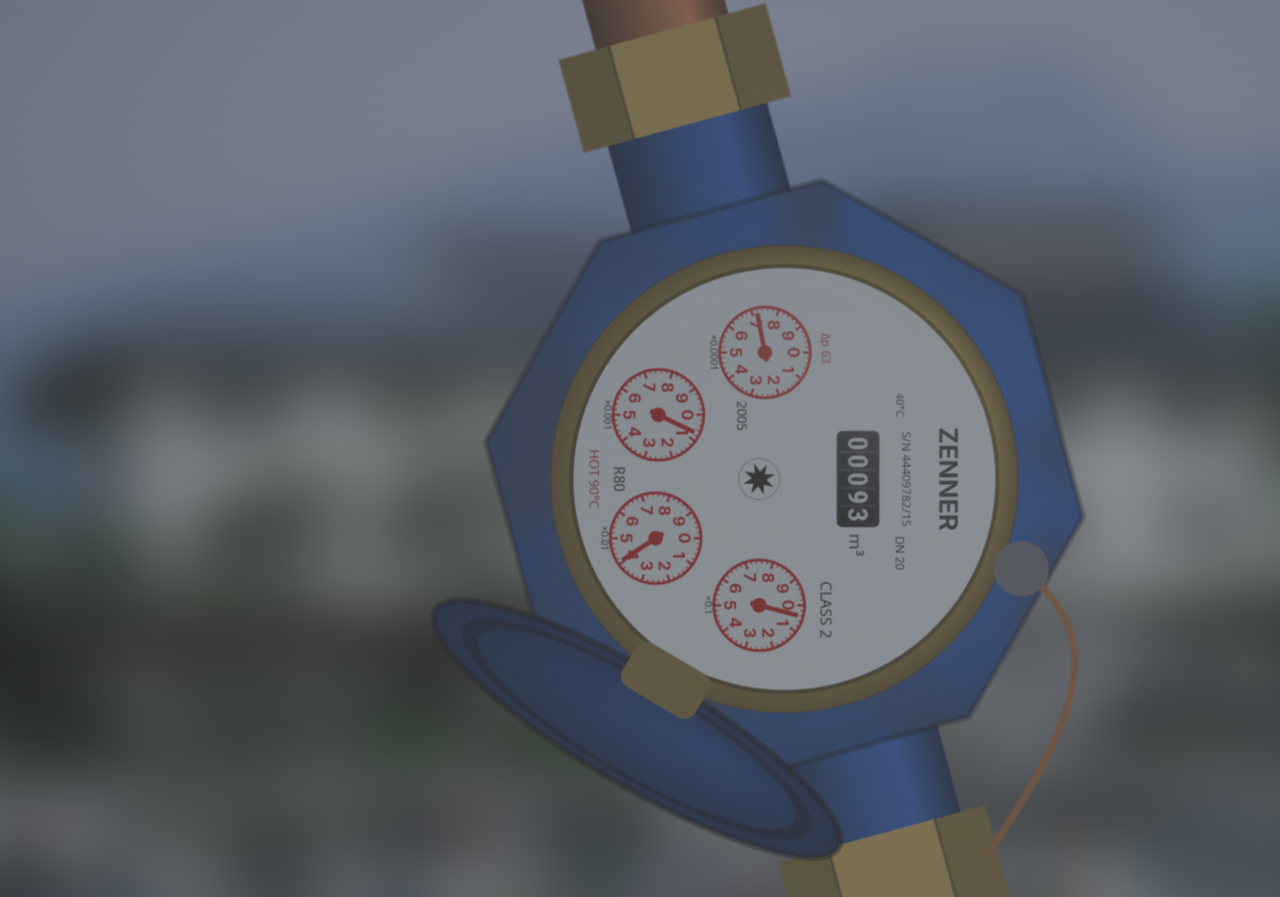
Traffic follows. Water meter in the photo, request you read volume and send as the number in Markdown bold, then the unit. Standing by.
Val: **93.0407** m³
